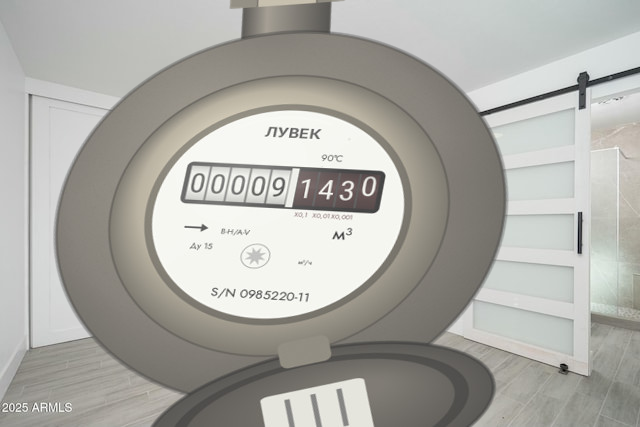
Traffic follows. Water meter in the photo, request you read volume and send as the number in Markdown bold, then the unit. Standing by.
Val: **9.1430** m³
